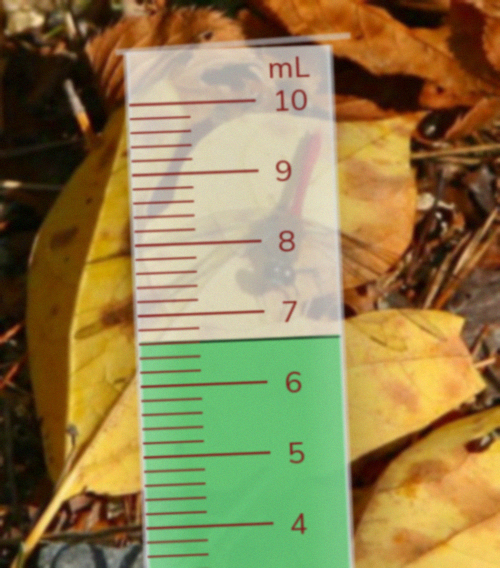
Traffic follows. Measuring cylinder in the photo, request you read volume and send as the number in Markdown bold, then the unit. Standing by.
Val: **6.6** mL
